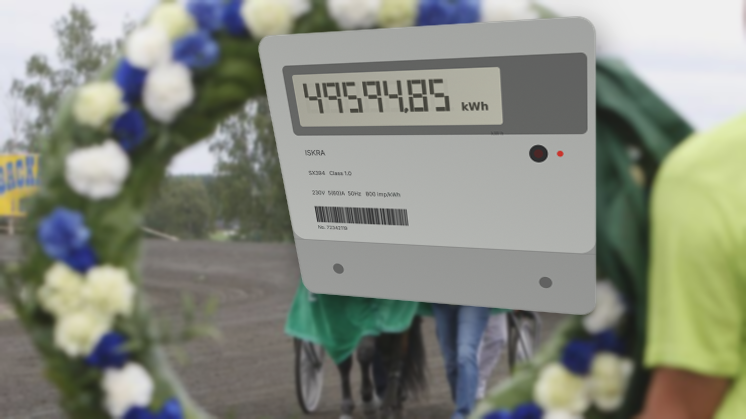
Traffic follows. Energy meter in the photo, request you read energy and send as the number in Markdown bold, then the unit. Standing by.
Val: **49594.85** kWh
